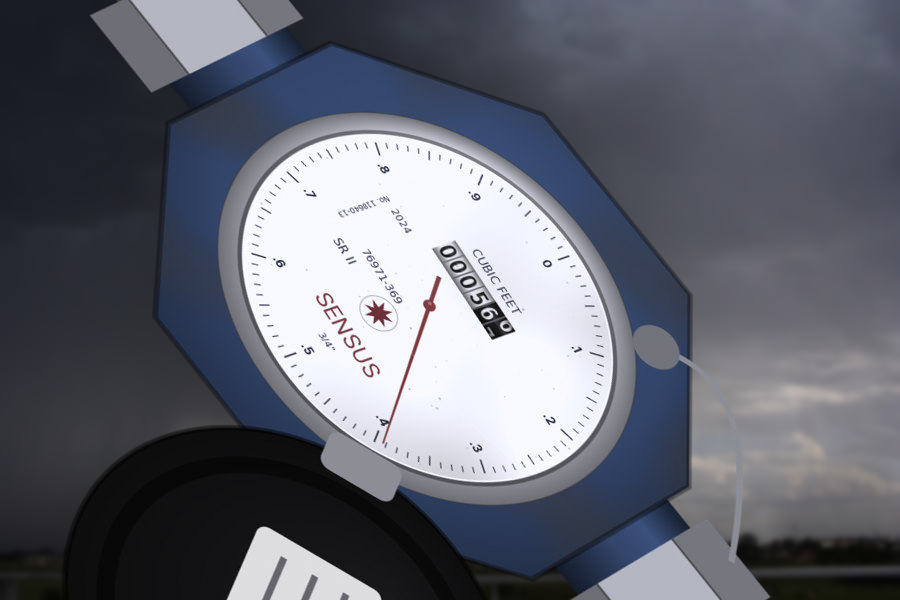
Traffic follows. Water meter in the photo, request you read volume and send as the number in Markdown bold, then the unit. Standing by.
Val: **566.39** ft³
